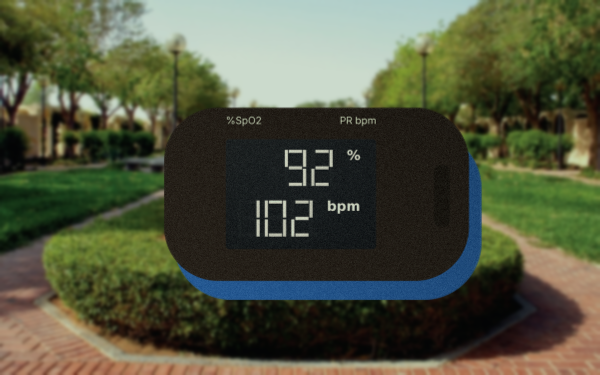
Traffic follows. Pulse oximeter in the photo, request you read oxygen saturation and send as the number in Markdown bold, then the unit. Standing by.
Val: **92** %
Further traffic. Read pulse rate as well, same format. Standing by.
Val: **102** bpm
